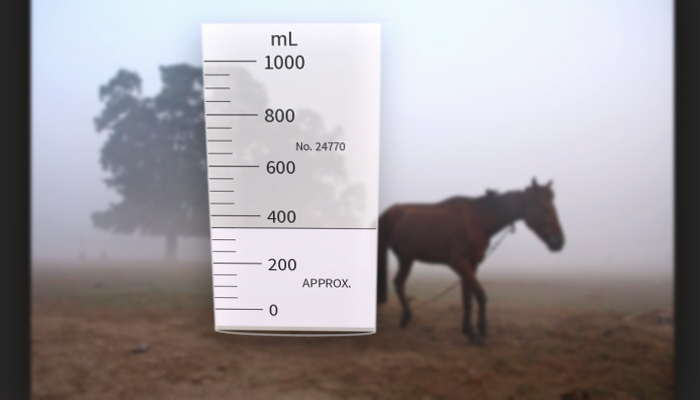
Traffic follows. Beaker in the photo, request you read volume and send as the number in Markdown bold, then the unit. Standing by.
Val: **350** mL
